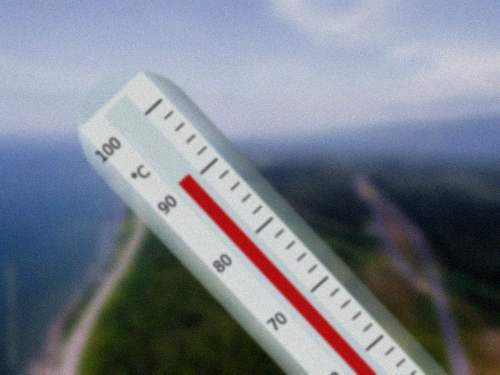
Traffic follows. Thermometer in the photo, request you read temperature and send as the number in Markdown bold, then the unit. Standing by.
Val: **91** °C
